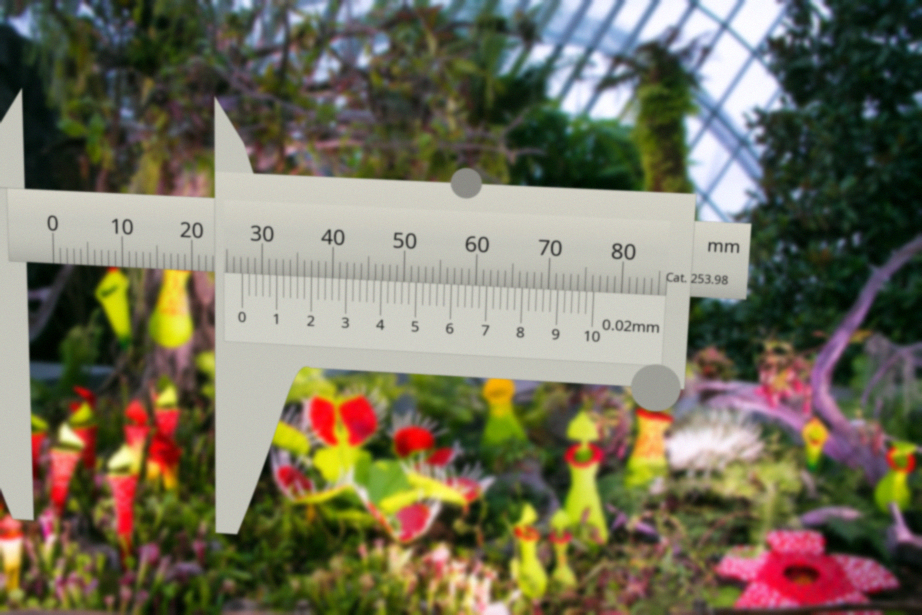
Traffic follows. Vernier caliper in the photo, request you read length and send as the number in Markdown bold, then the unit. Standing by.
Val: **27.2** mm
